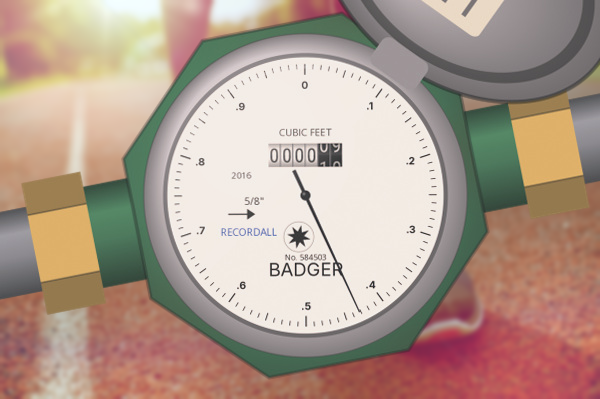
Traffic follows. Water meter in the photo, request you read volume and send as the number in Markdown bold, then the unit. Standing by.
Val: **9.43** ft³
